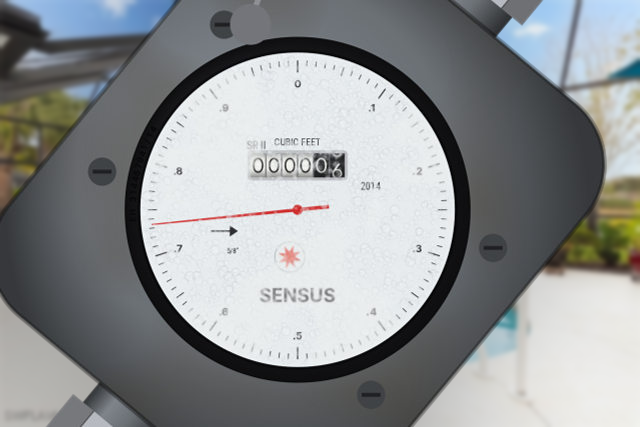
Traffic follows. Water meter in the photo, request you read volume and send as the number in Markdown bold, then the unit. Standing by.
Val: **5.73** ft³
